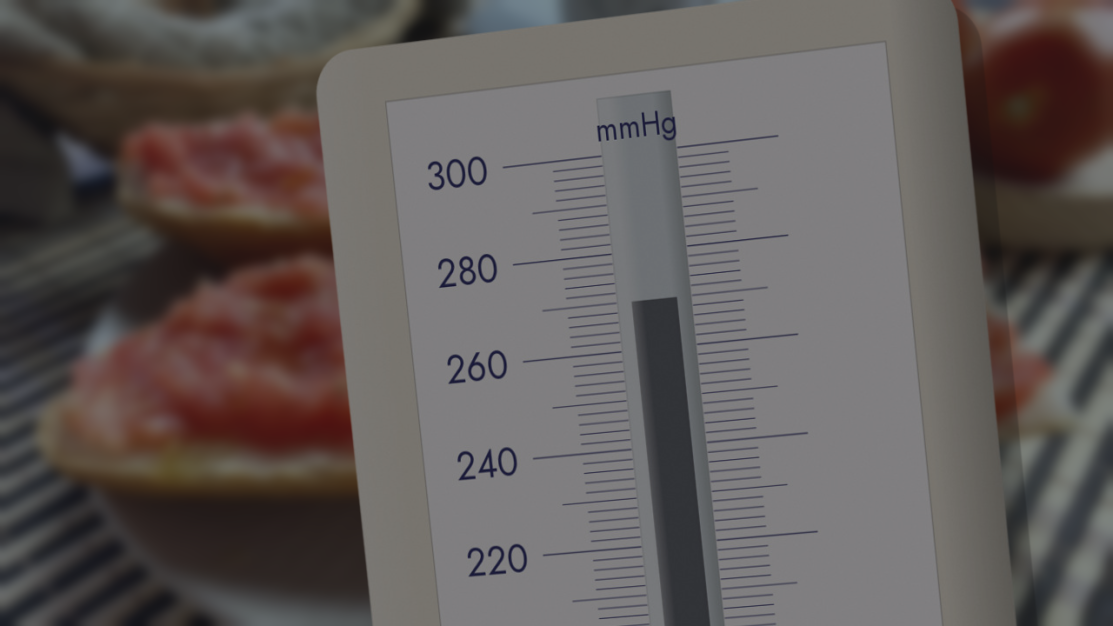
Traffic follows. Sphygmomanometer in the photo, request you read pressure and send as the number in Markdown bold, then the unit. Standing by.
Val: **270** mmHg
